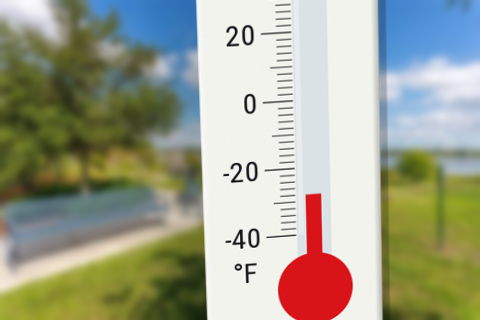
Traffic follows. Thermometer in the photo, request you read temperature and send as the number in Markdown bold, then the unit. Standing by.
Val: **-28** °F
